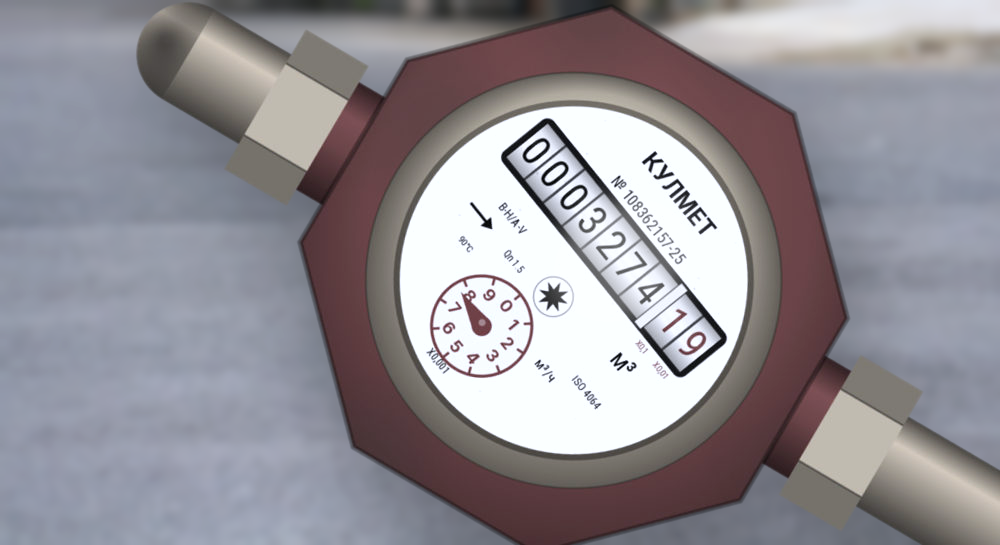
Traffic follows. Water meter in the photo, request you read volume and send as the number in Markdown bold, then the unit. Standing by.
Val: **3274.197** m³
